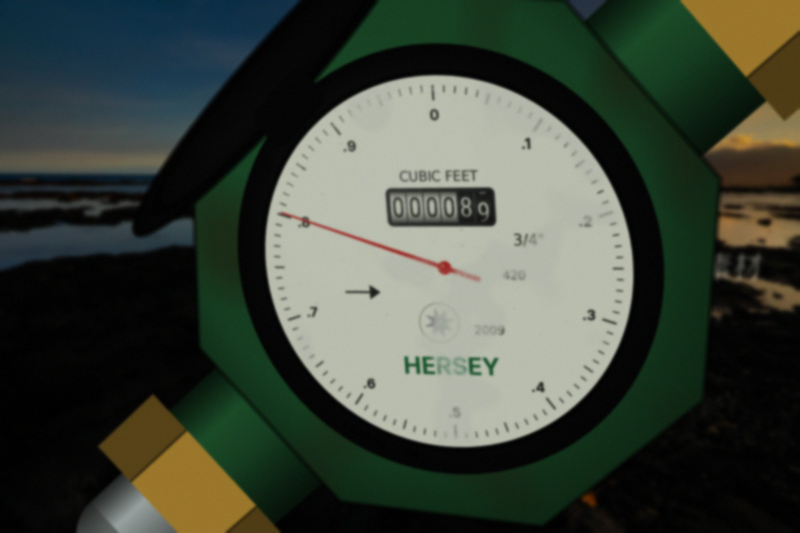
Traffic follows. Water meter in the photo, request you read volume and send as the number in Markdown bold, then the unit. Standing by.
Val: **88.80** ft³
